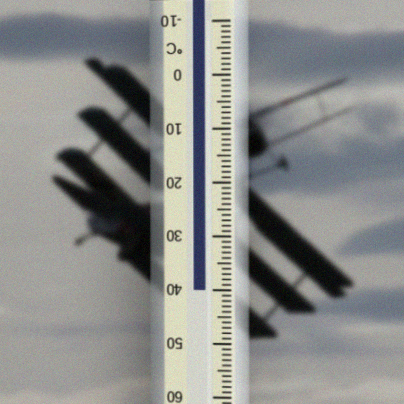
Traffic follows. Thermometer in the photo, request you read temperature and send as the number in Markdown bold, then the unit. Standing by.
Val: **40** °C
